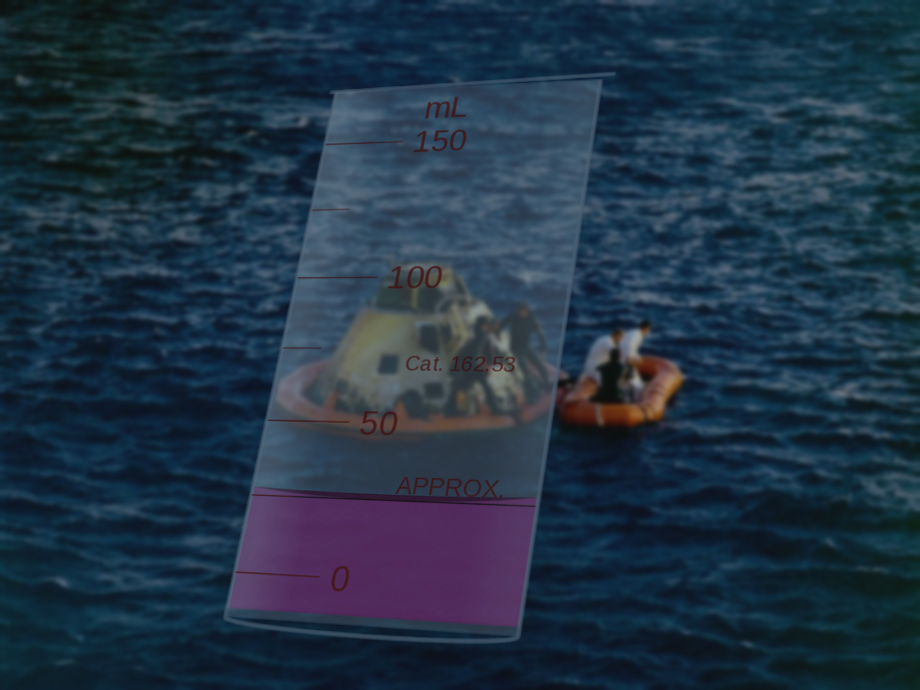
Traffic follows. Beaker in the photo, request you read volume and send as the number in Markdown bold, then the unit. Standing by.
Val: **25** mL
